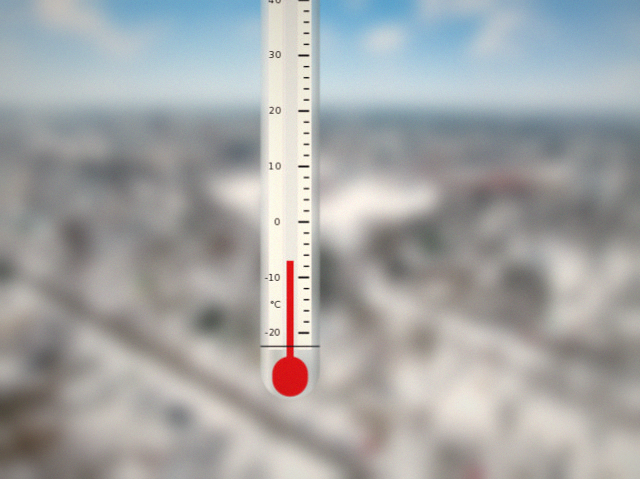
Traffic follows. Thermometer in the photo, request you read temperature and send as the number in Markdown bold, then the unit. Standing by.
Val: **-7** °C
